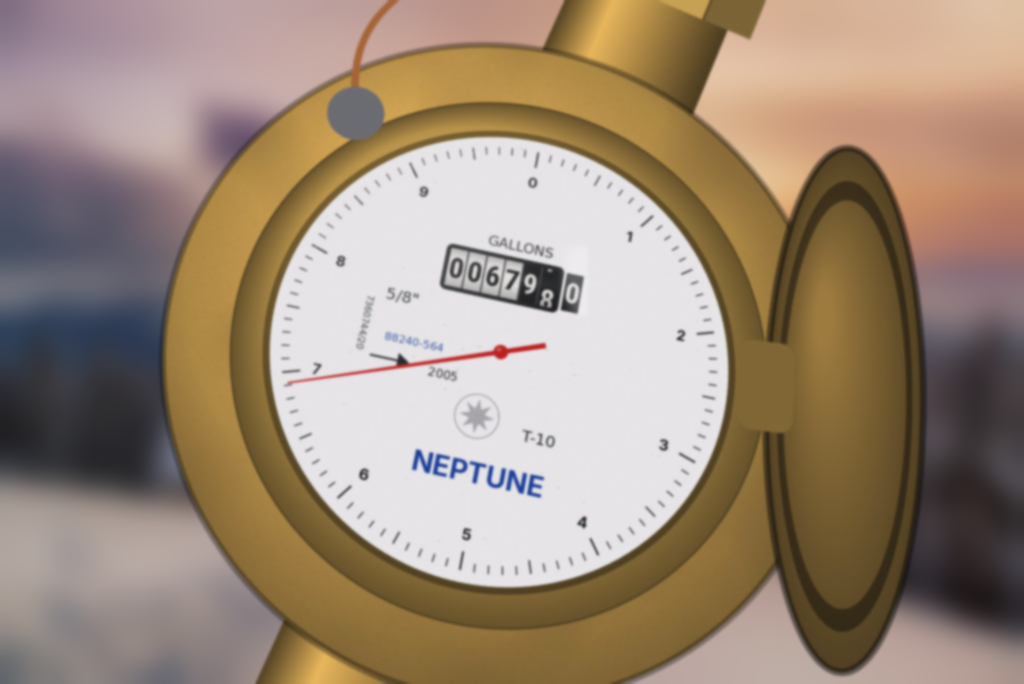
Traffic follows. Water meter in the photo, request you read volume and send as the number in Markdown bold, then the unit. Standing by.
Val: **67976.9** gal
